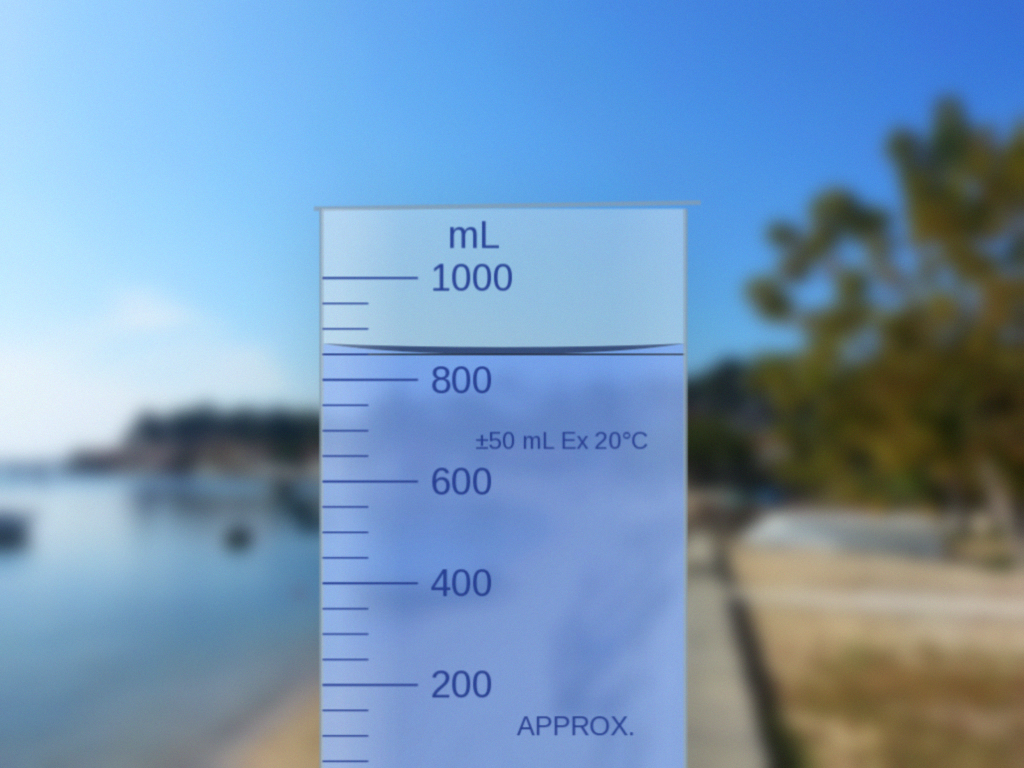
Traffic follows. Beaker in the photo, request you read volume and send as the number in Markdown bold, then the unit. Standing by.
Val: **850** mL
